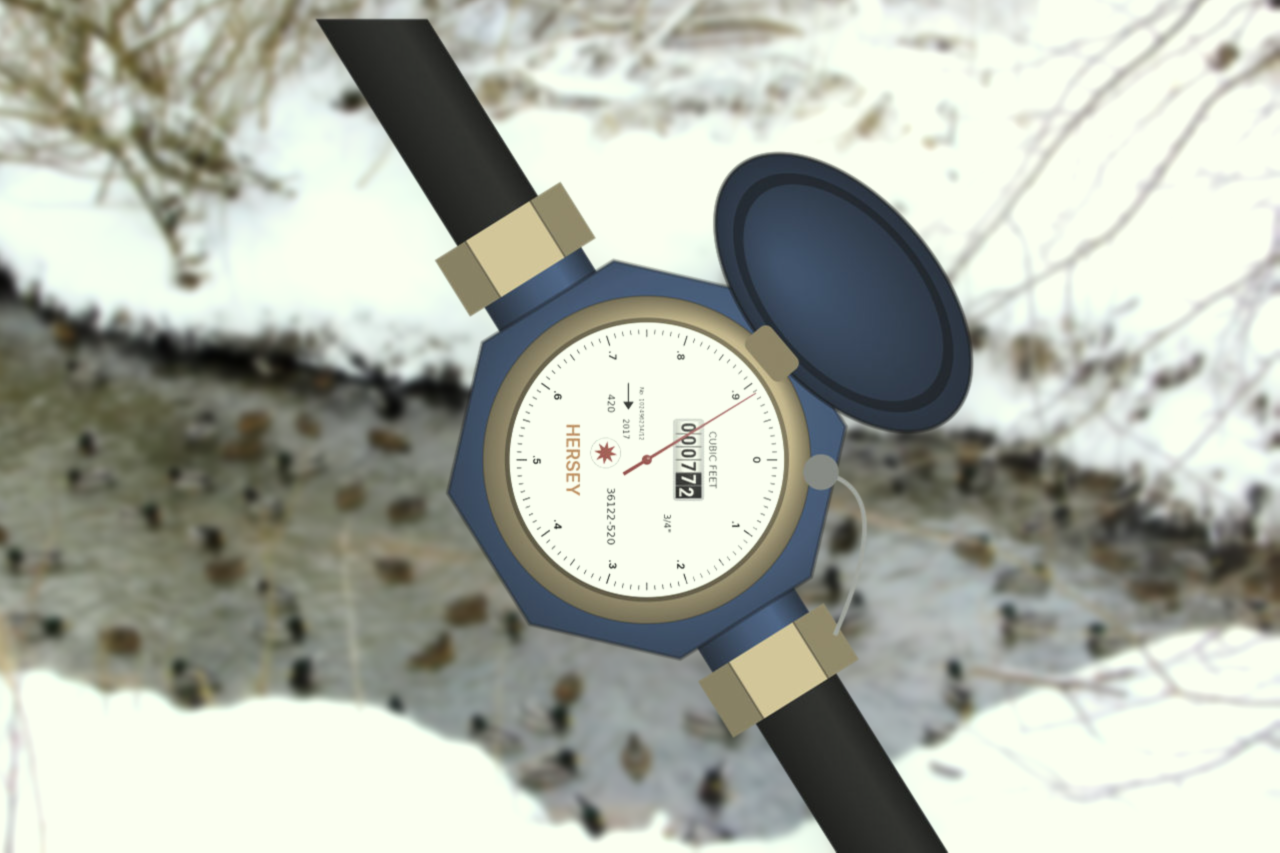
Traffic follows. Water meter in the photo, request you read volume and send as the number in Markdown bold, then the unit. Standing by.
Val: **771.91** ft³
